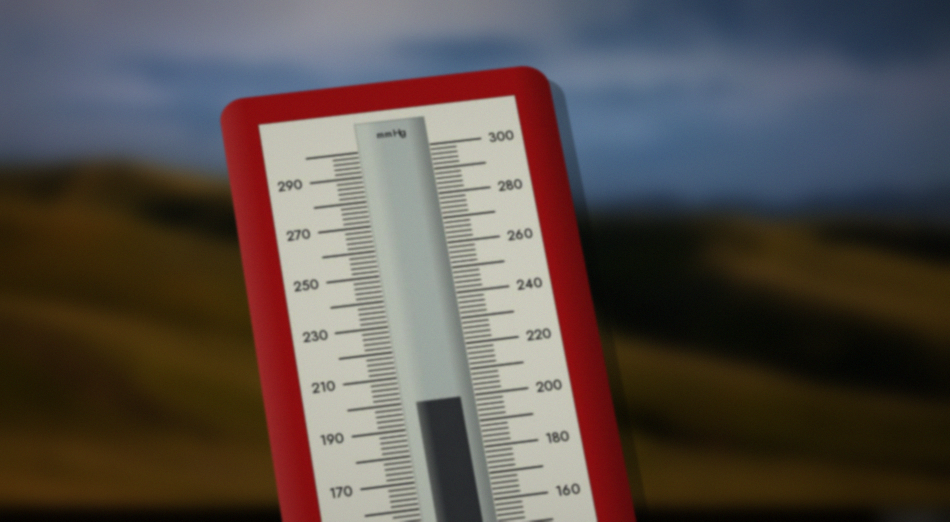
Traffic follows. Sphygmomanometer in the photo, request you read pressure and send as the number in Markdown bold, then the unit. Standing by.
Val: **200** mmHg
